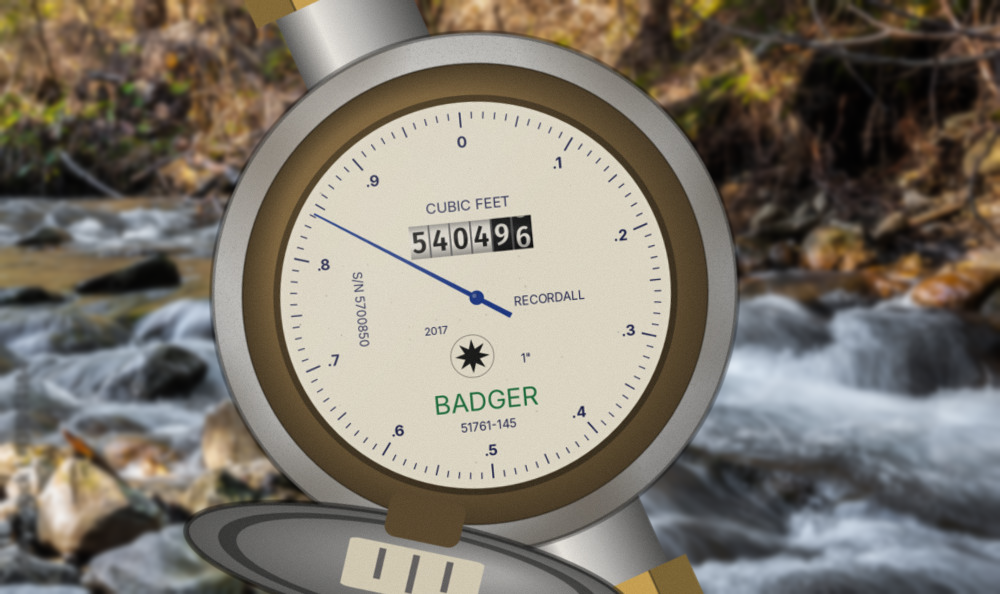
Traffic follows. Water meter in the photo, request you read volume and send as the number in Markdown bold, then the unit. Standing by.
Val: **540495.84** ft³
